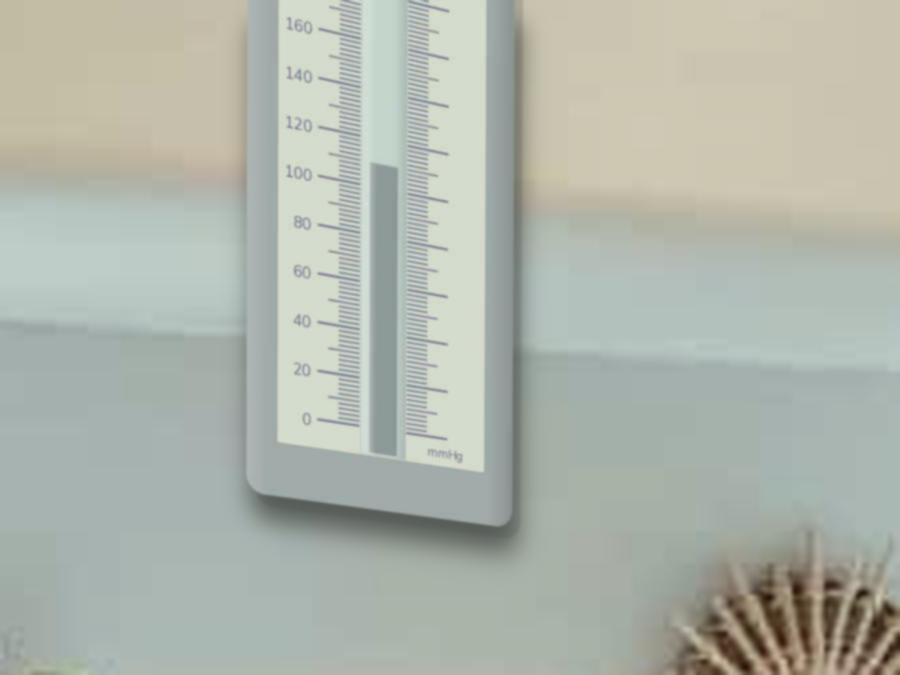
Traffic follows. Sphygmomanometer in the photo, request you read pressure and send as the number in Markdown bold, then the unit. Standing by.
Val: **110** mmHg
